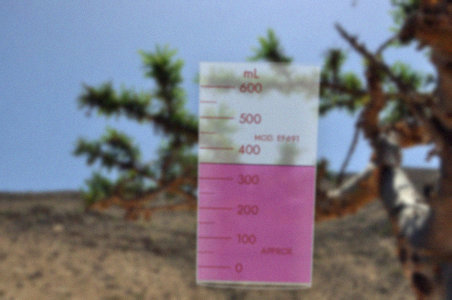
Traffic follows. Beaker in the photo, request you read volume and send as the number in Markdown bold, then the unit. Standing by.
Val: **350** mL
